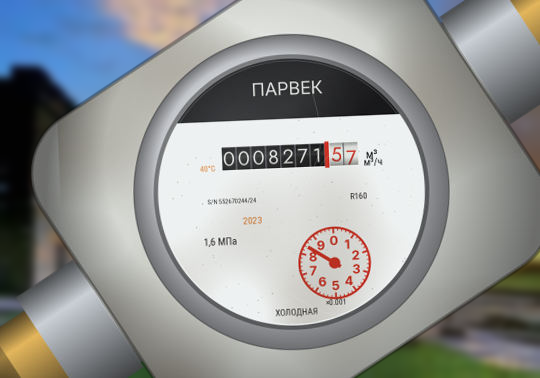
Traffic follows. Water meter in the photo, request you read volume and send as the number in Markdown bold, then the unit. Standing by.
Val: **8271.568** m³
